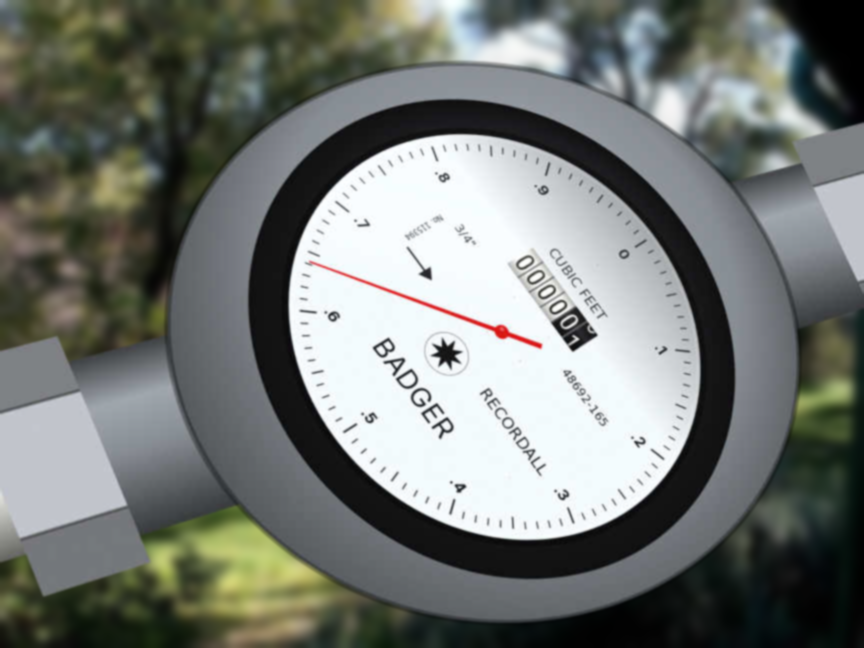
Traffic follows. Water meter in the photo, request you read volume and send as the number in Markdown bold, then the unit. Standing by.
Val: **0.64** ft³
